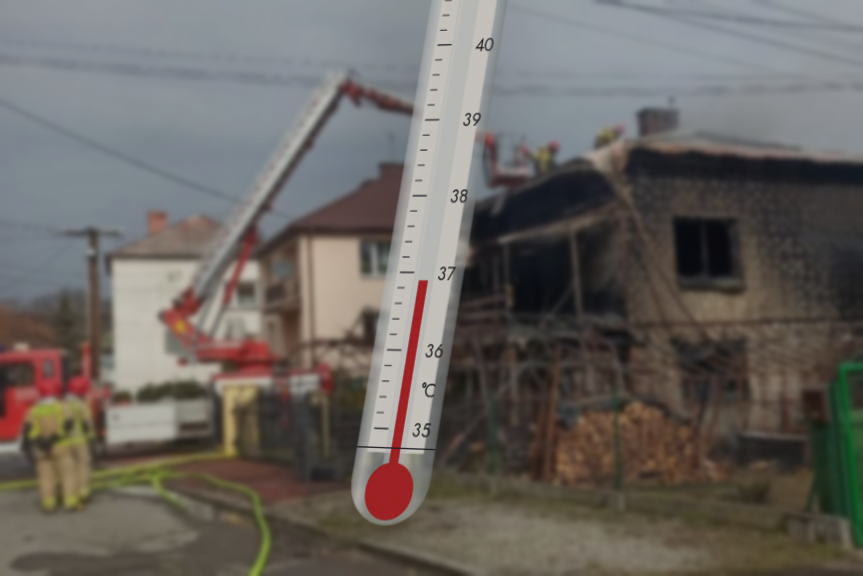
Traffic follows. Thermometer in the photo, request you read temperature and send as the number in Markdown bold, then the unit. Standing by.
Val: **36.9** °C
